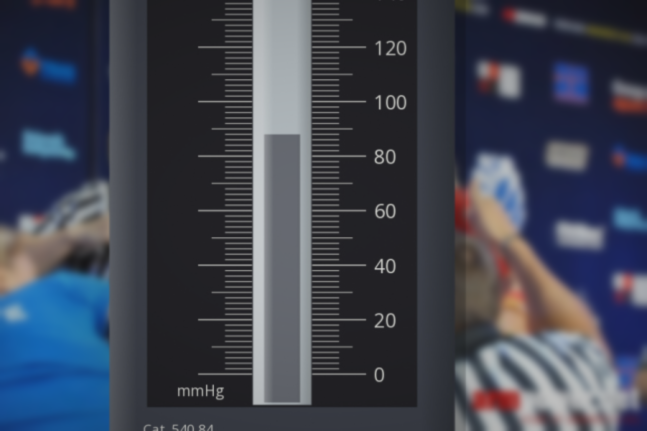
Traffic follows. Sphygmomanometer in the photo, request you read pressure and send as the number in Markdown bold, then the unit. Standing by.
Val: **88** mmHg
